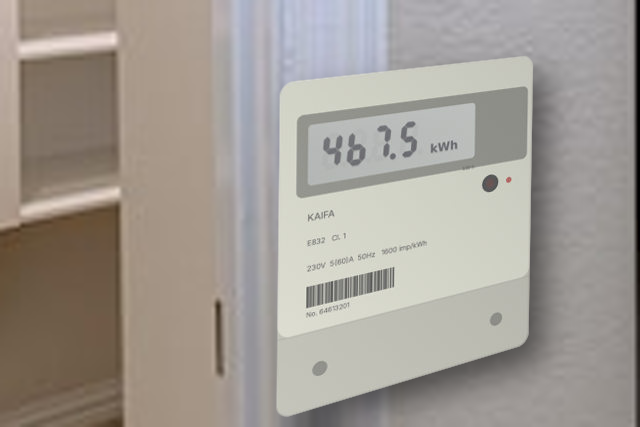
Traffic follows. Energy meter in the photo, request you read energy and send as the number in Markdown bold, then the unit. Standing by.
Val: **467.5** kWh
